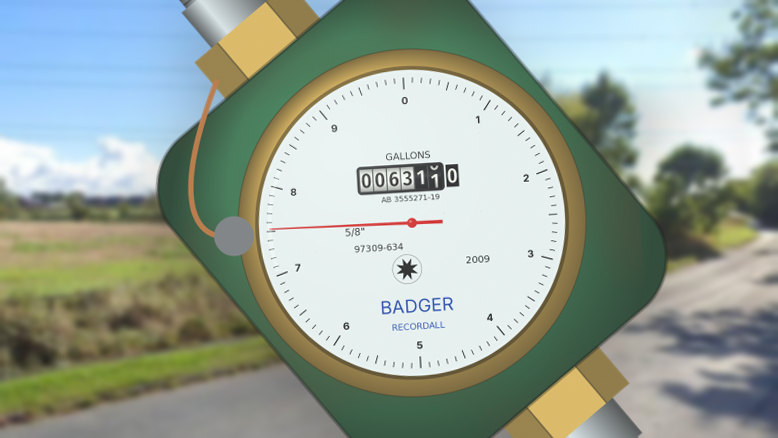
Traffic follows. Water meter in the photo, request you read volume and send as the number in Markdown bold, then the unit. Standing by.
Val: **63107.5** gal
